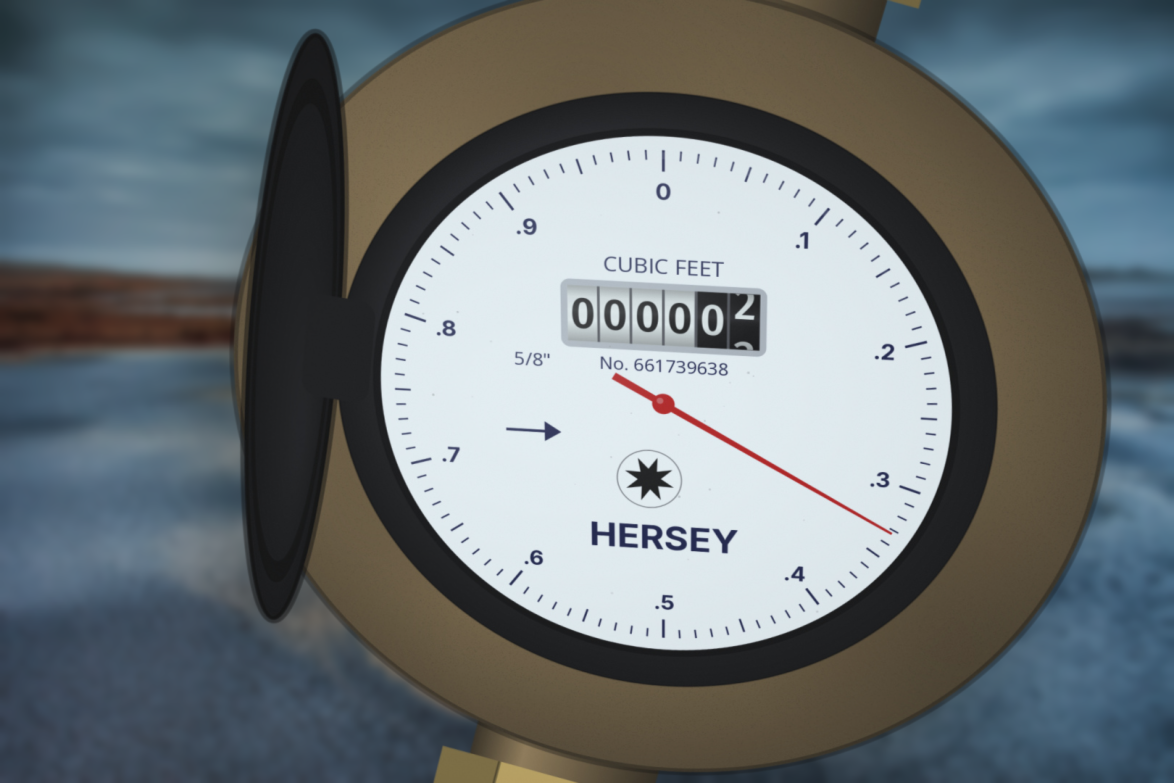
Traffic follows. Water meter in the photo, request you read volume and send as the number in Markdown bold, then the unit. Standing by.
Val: **2.33** ft³
